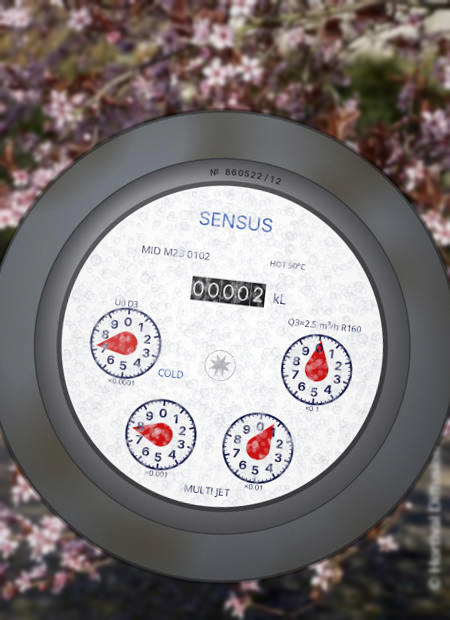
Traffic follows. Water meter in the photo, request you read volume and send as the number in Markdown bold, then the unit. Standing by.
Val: **2.0077** kL
